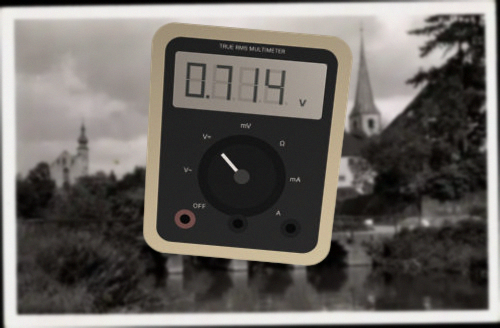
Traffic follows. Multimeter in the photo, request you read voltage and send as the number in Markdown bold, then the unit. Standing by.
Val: **0.714** V
